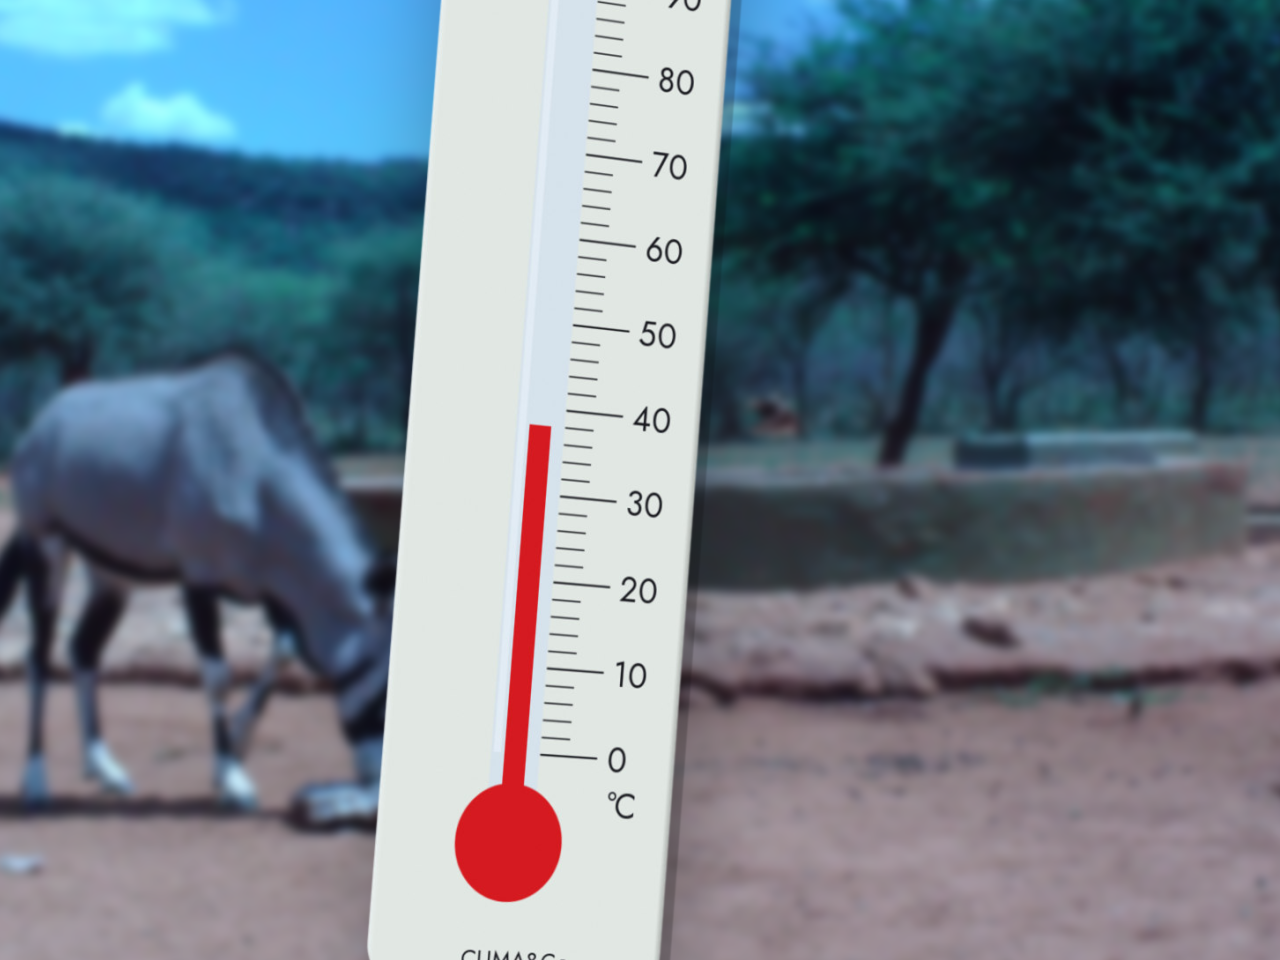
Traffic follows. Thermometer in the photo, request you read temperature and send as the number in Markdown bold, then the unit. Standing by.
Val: **38** °C
